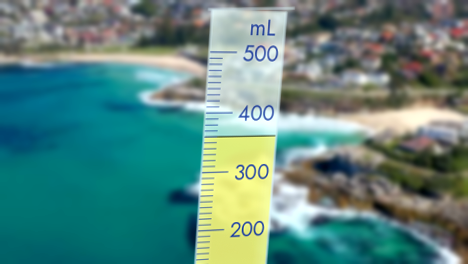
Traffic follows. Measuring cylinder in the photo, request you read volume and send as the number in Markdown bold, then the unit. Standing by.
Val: **360** mL
